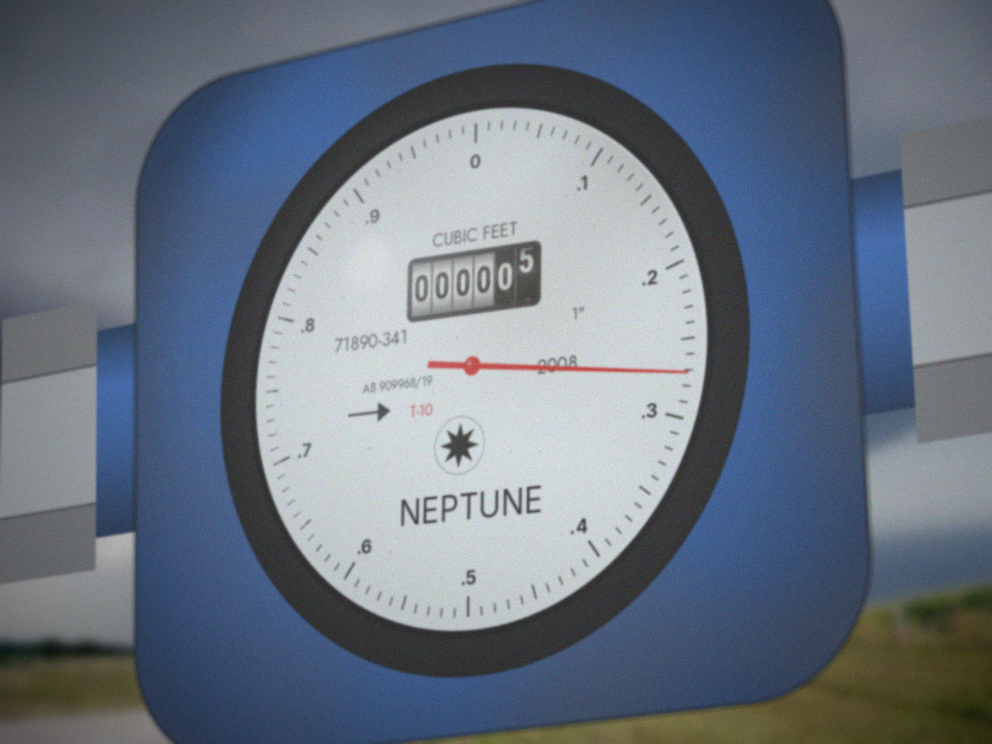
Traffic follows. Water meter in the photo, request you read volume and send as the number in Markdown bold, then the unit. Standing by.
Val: **5.27** ft³
